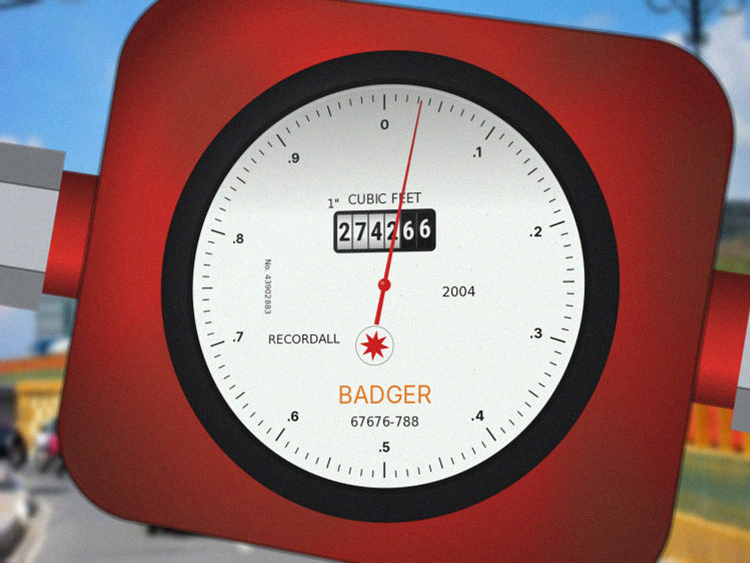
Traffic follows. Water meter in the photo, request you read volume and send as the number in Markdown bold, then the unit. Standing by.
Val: **274266.03** ft³
